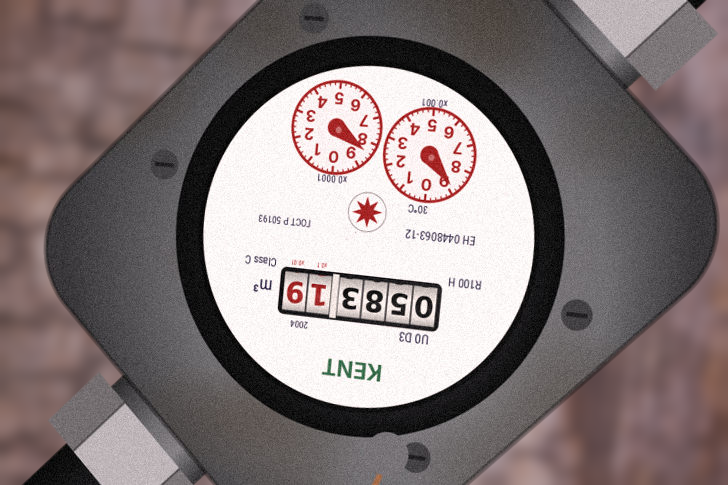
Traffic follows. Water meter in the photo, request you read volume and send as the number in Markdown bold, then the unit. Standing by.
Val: **583.1988** m³
